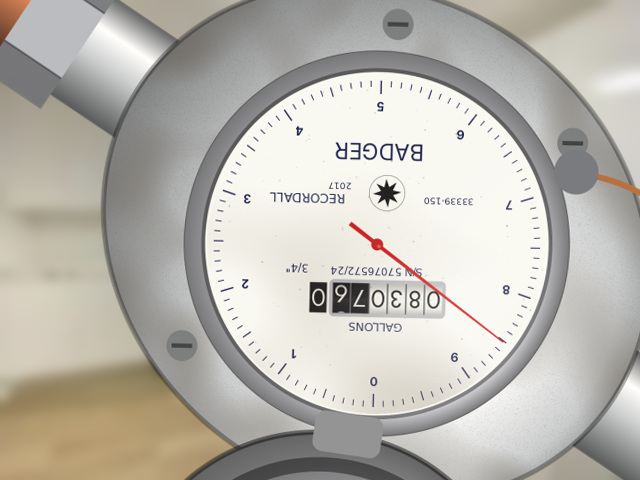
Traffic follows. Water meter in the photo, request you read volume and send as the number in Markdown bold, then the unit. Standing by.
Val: **830758.5** gal
